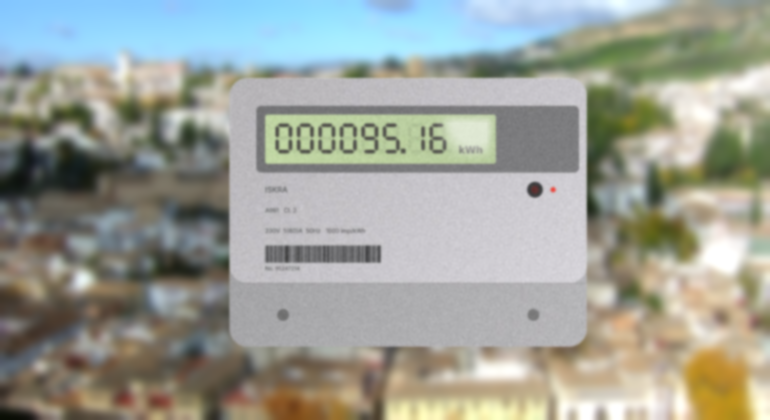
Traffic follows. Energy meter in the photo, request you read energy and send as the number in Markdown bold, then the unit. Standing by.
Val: **95.16** kWh
